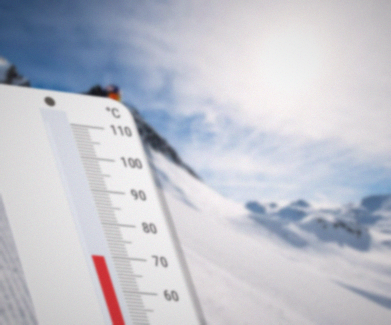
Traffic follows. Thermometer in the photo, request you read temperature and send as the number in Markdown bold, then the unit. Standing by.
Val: **70** °C
